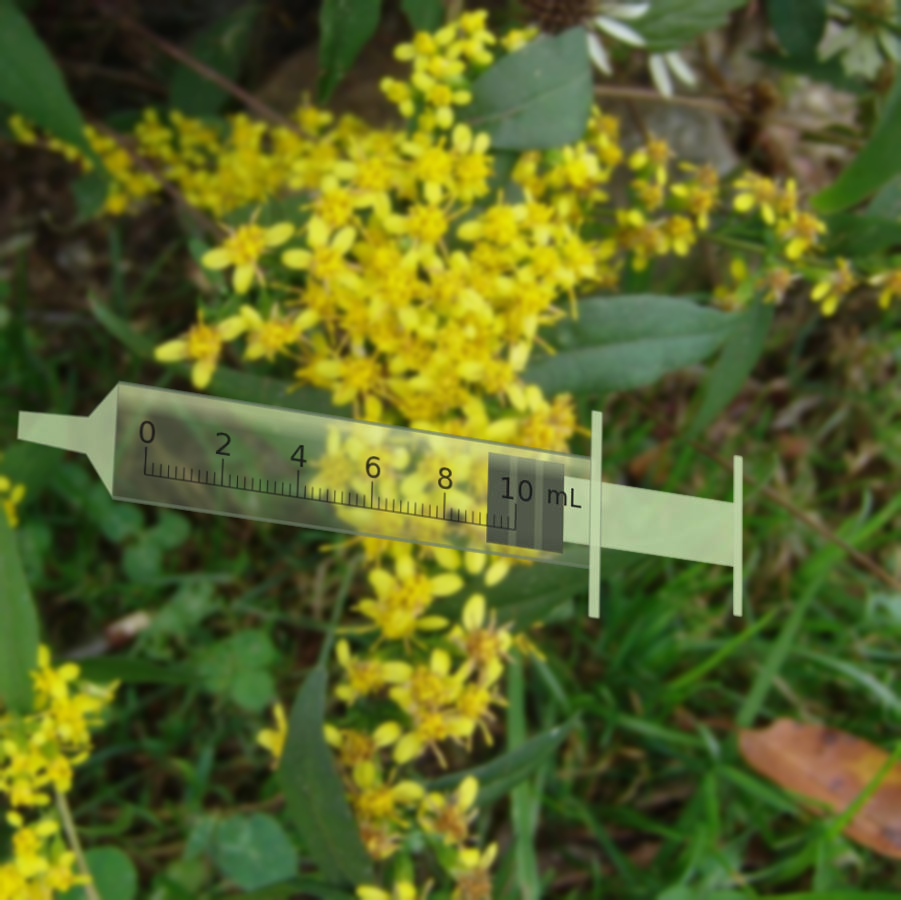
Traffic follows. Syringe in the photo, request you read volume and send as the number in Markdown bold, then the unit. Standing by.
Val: **9.2** mL
